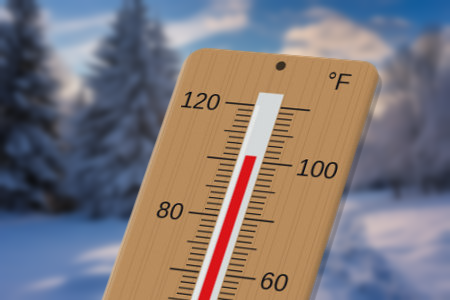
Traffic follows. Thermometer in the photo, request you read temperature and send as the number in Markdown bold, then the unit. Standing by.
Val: **102** °F
